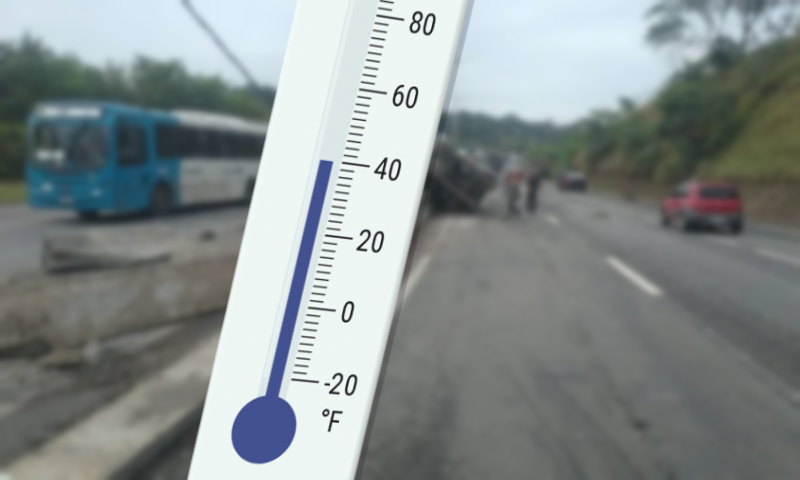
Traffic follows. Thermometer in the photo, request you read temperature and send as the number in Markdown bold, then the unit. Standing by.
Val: **40** °F
